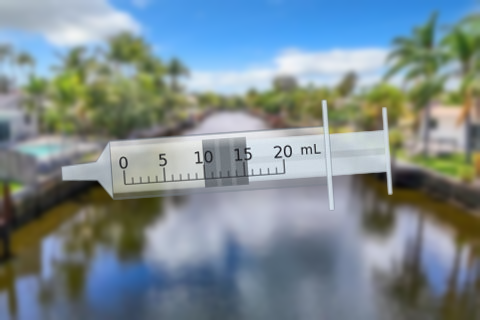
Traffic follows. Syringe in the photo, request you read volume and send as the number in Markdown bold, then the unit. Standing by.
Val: **10** mL
